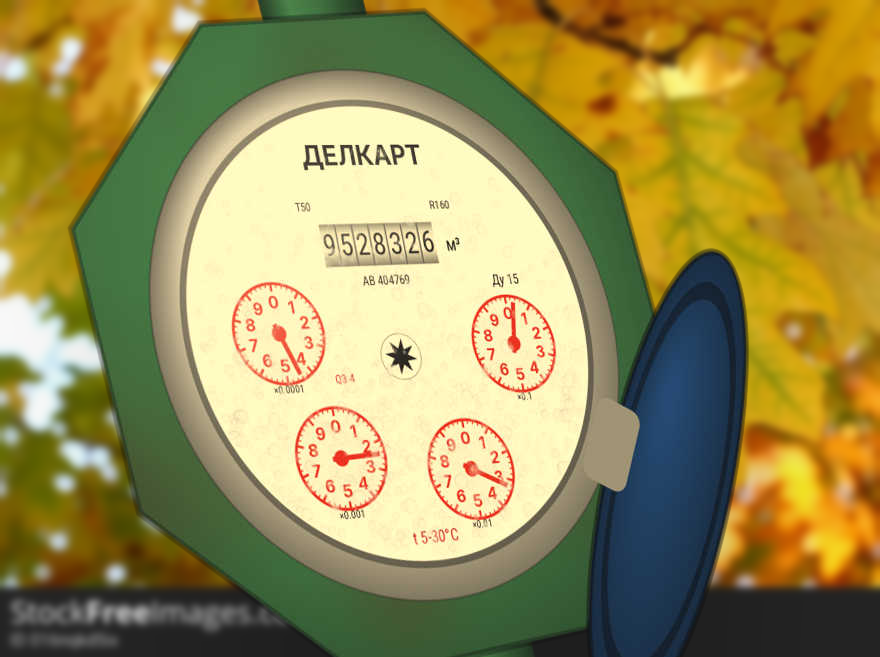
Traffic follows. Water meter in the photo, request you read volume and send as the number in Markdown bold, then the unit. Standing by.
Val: **9528326.0324** m³
